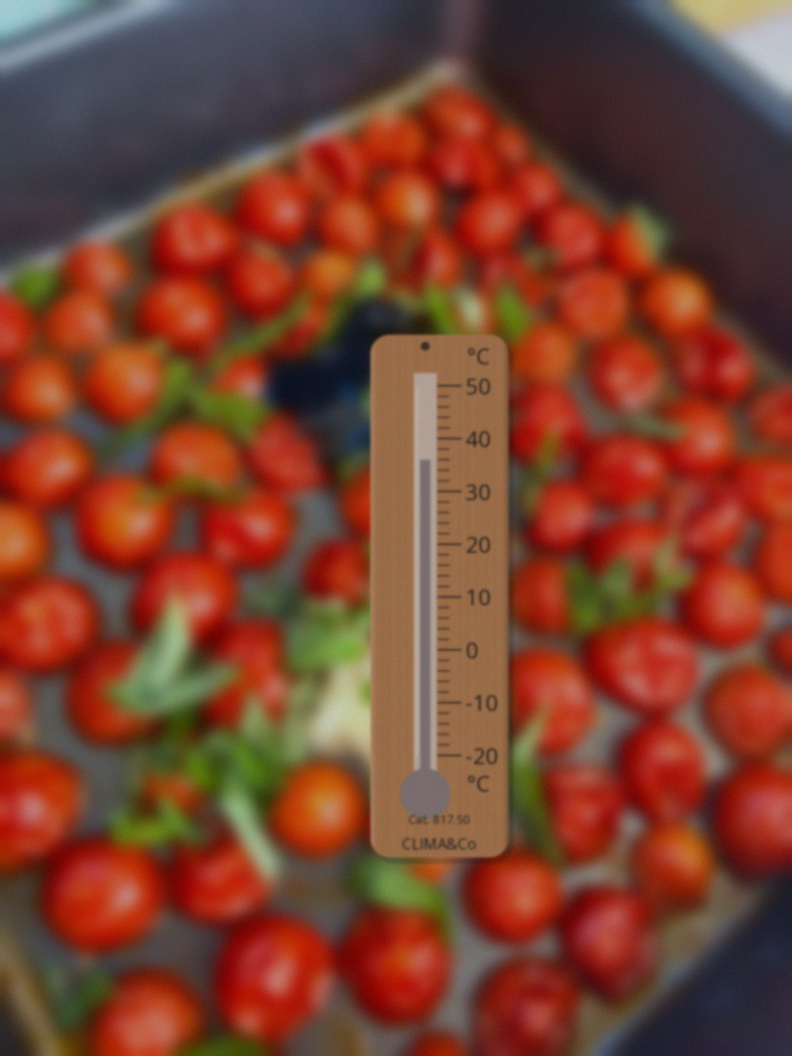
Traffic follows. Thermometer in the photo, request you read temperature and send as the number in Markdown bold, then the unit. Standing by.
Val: **36** °C
